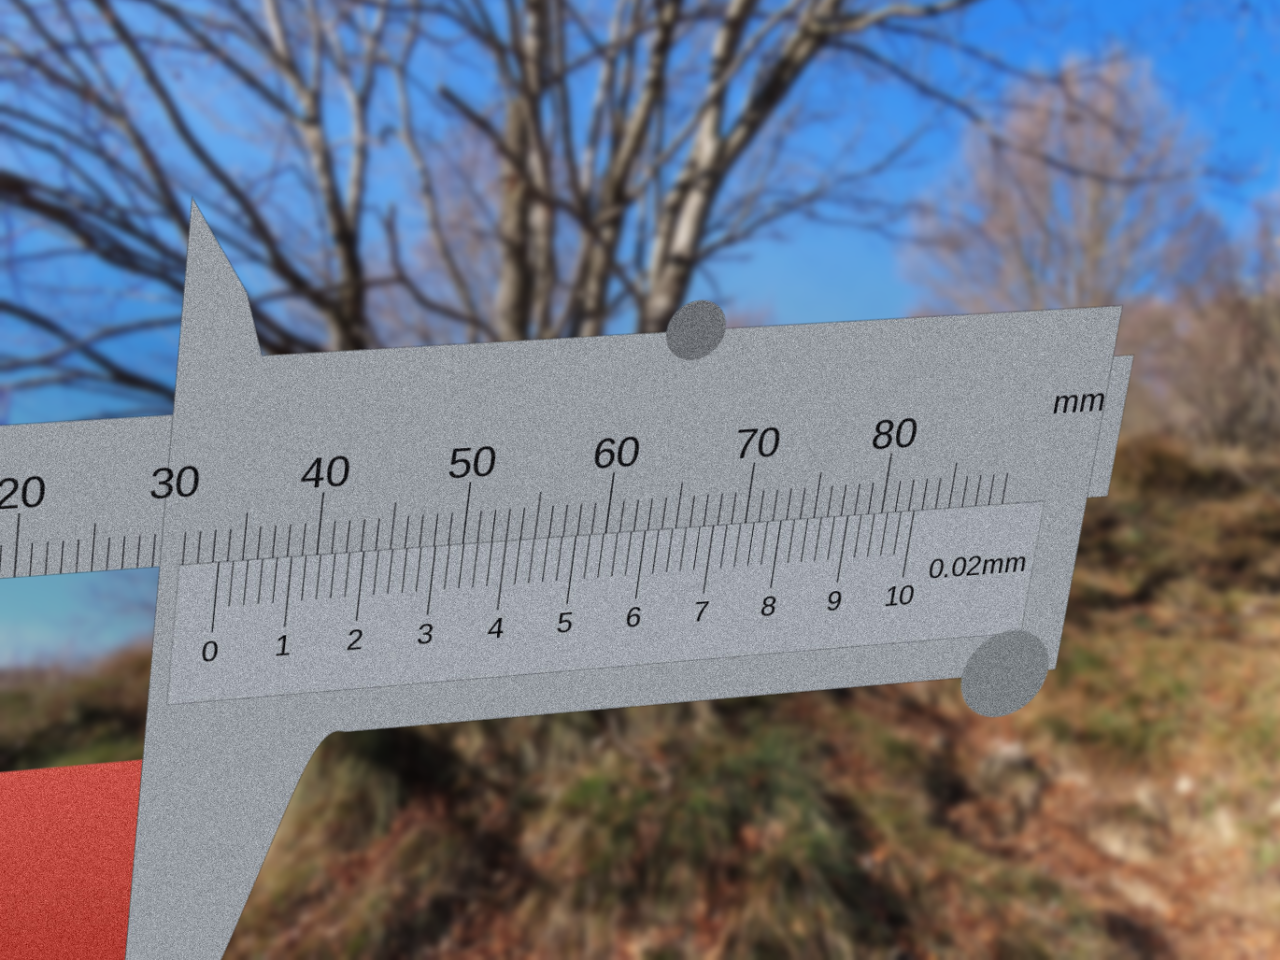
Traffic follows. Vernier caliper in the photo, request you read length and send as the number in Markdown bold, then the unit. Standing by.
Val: **33.4** mm
